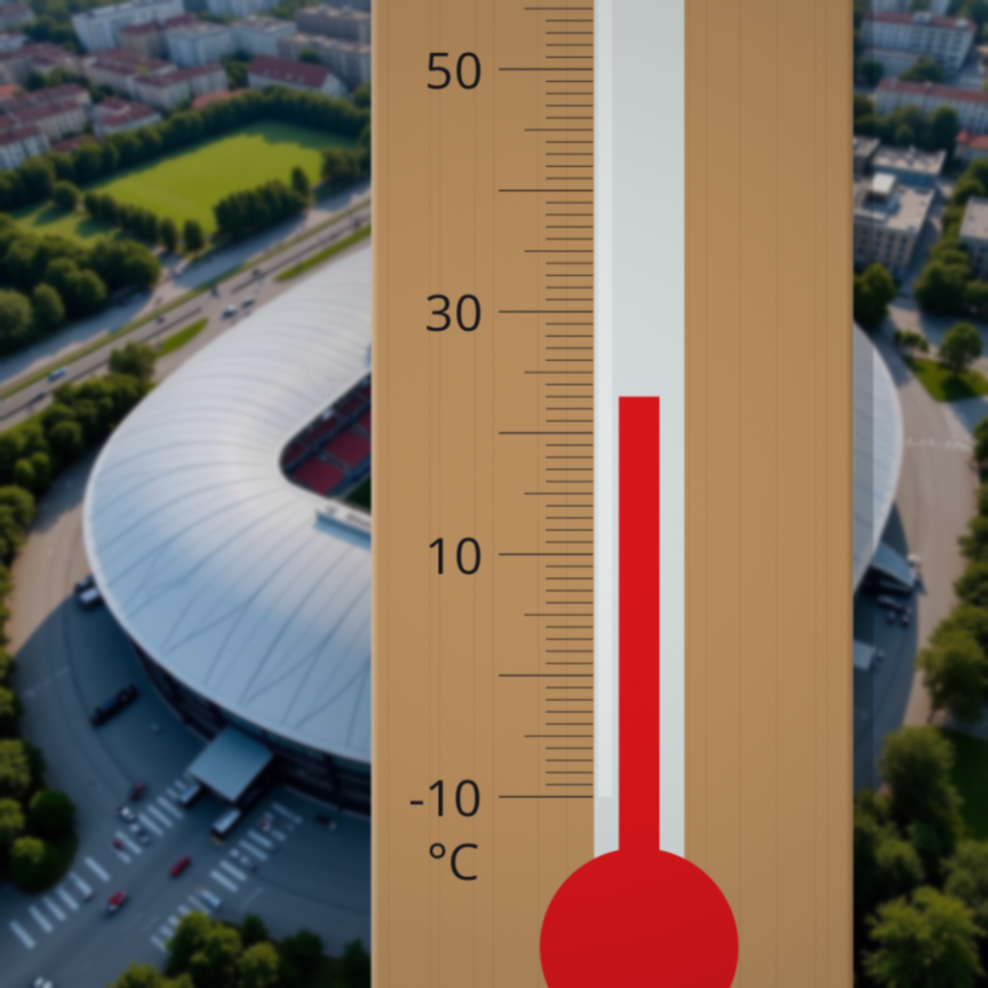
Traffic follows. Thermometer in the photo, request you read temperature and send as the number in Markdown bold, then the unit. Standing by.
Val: **23** °C
